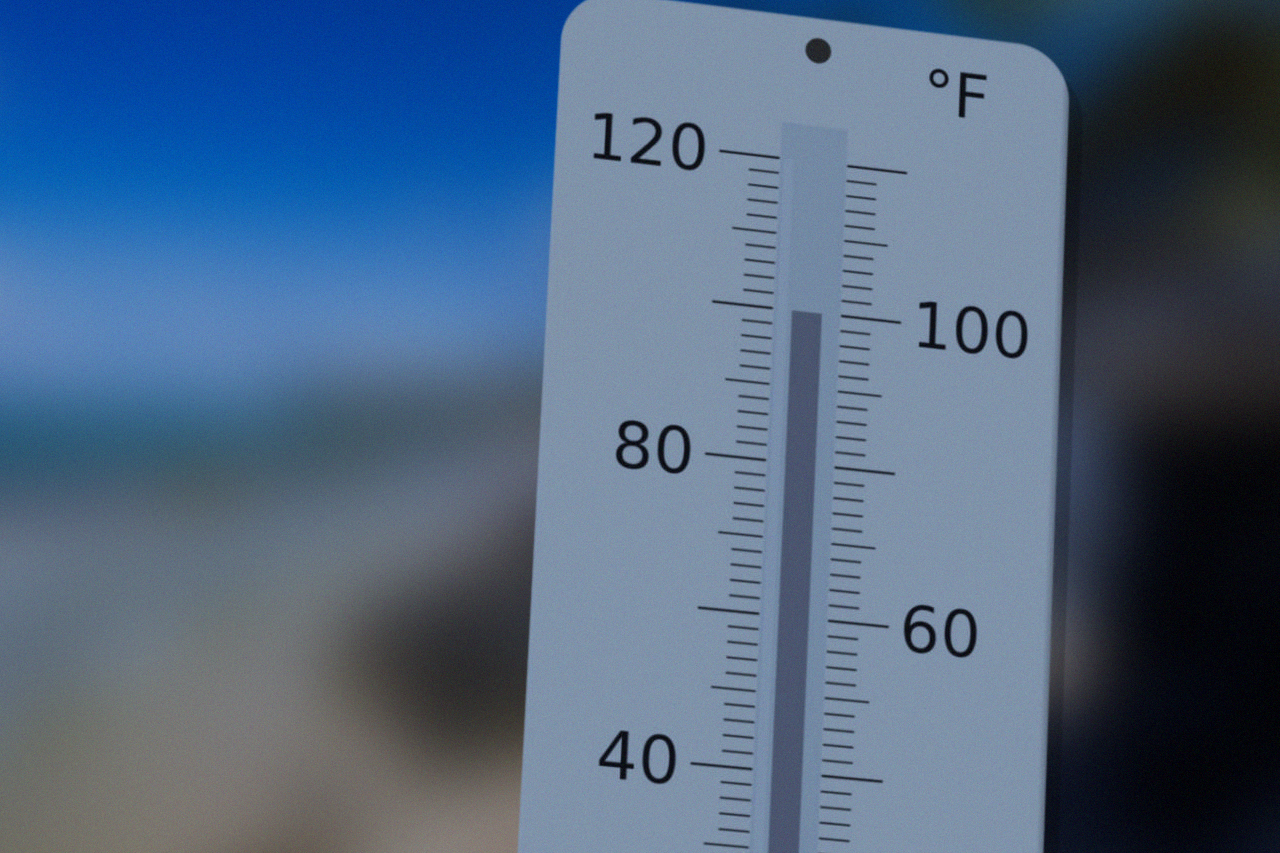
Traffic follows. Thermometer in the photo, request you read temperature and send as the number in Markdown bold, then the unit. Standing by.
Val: **100** °F
